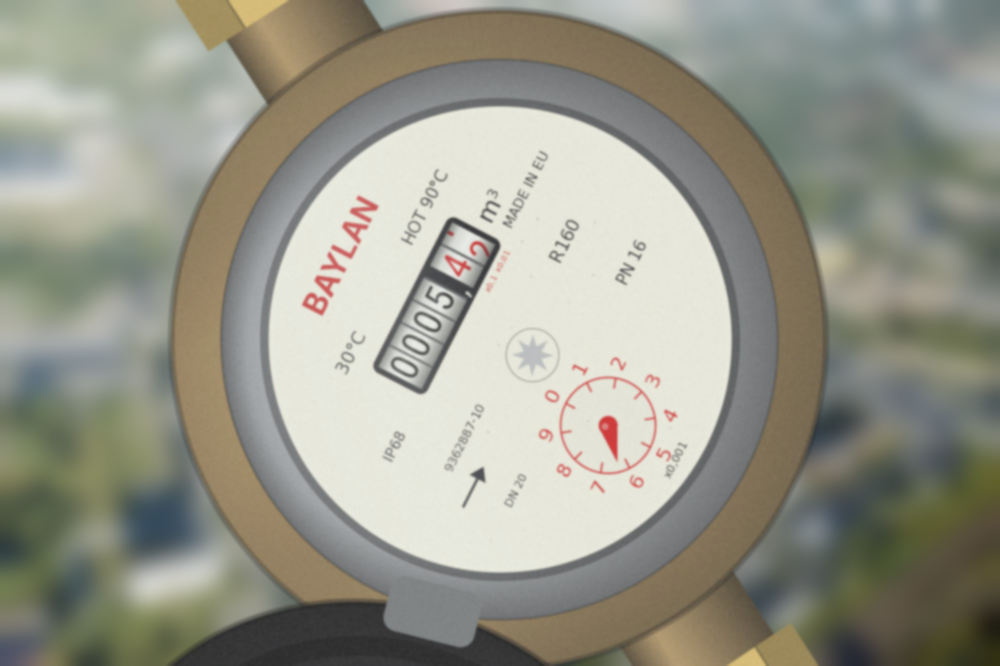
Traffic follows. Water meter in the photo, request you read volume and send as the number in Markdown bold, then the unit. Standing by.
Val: **5.416** m³
